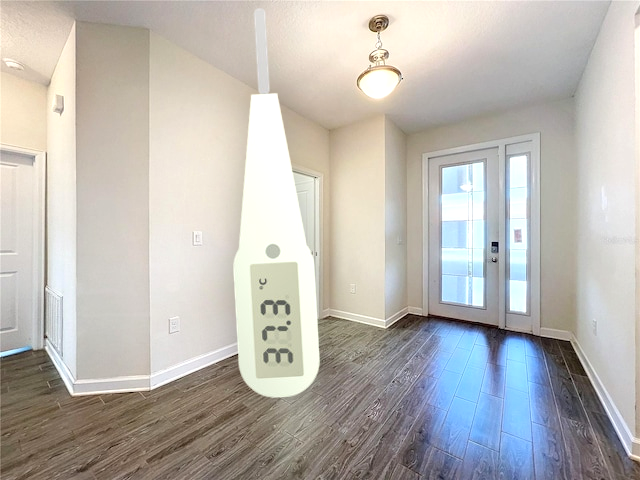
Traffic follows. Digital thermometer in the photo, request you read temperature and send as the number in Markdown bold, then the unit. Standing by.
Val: **37.3** °C
